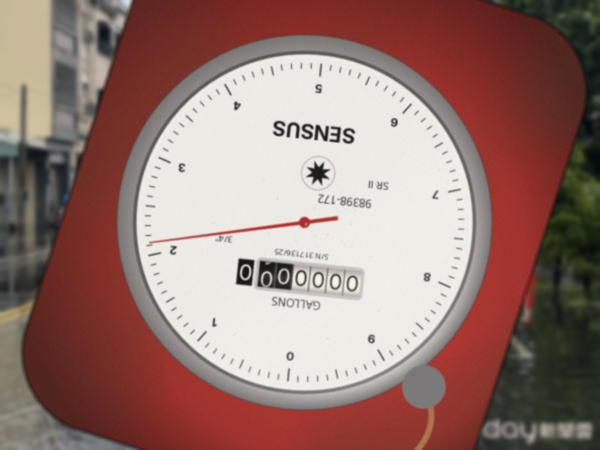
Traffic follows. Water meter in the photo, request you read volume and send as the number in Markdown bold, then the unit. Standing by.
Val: **2.1** gal
